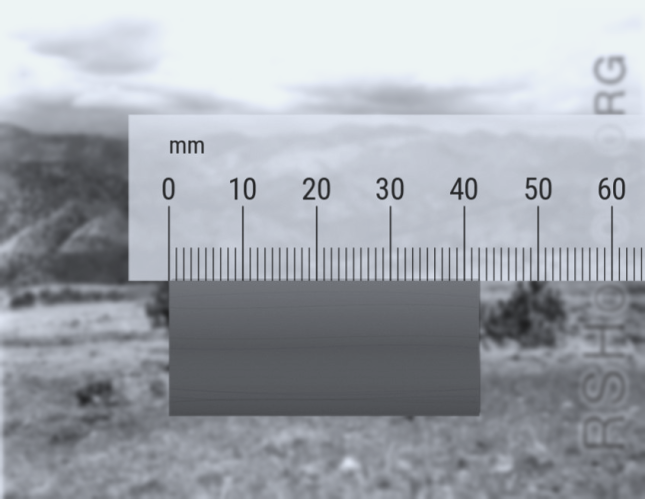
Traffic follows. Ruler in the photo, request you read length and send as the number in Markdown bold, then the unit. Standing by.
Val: **42** mm
